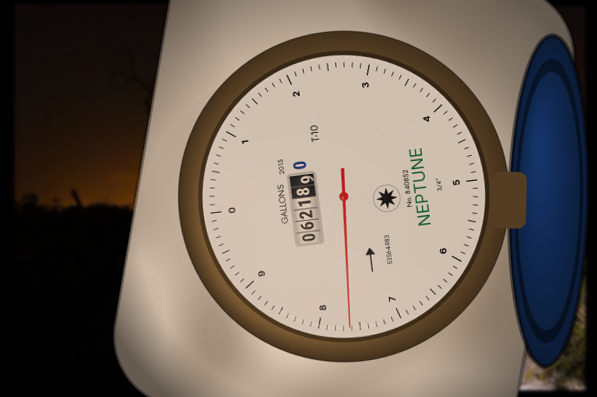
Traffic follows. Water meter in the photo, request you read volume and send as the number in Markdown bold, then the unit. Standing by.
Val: **621887.6** gal
